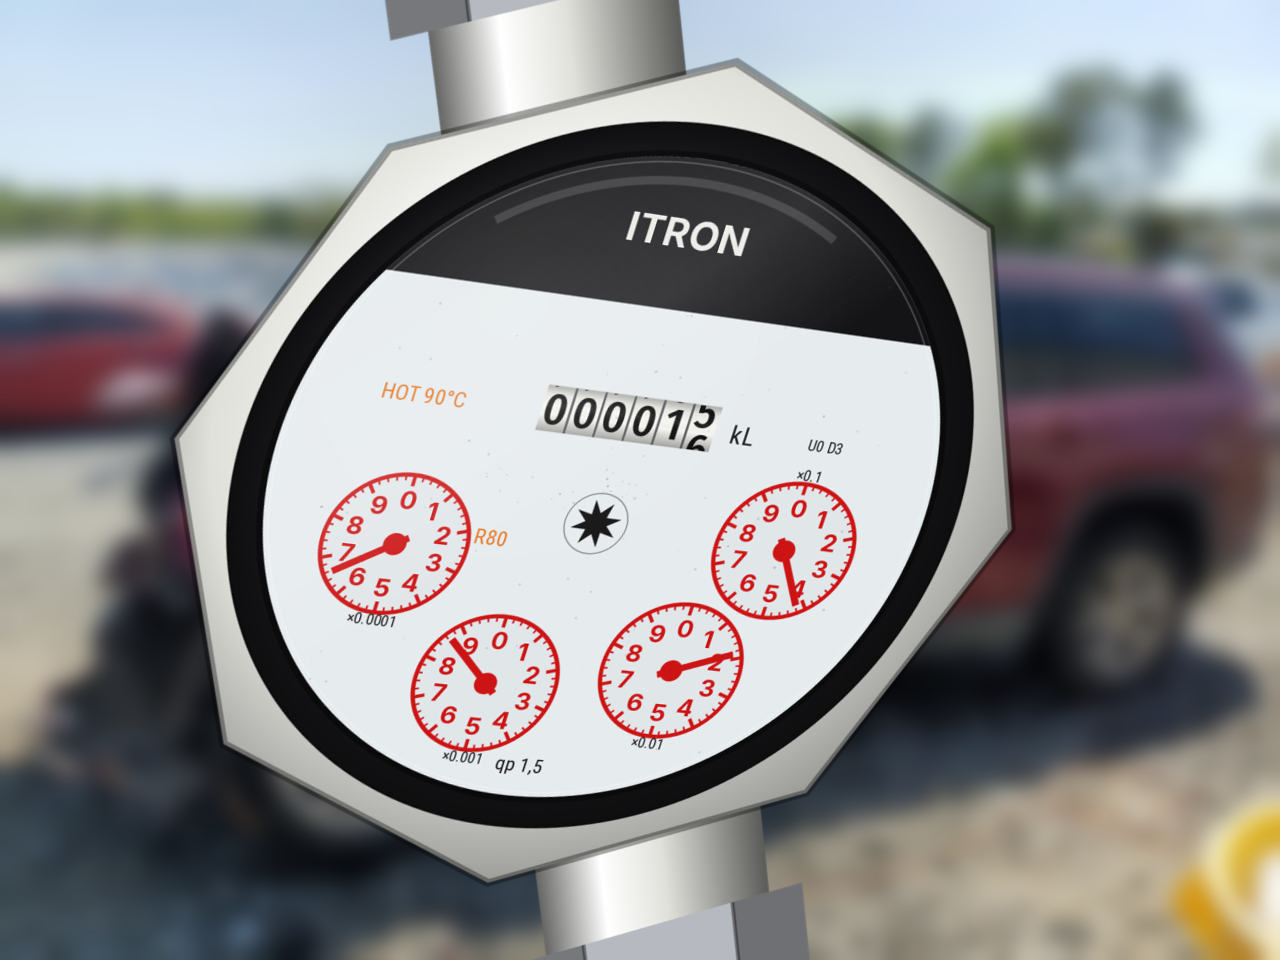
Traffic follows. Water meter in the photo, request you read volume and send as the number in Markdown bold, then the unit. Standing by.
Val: **15.4186** kL
